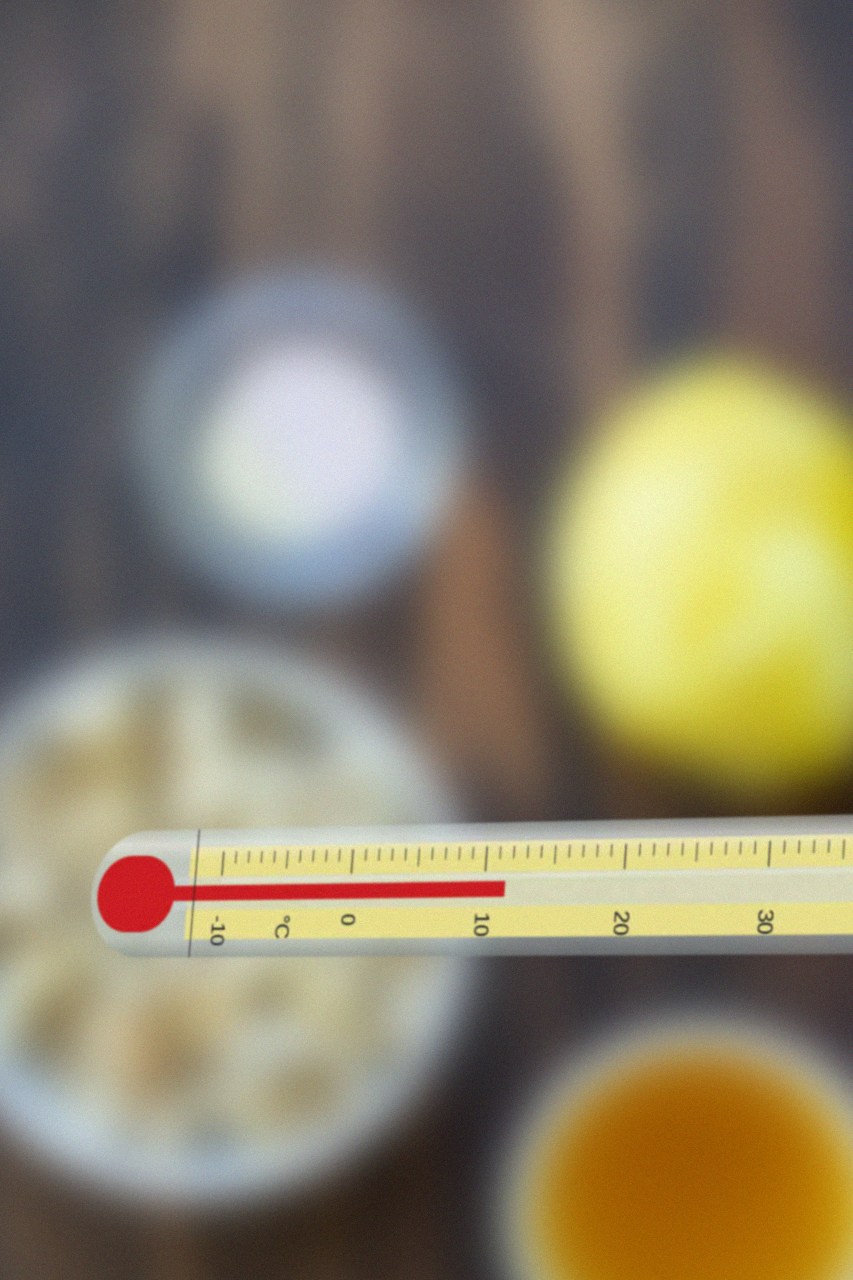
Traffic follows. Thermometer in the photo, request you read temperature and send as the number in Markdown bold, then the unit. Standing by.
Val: **11.5** °C
